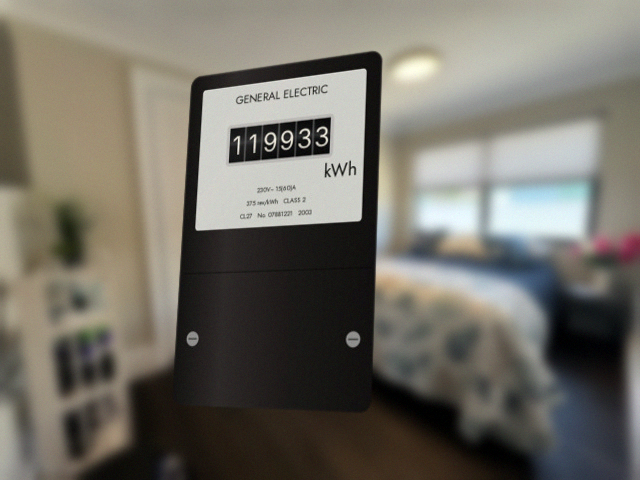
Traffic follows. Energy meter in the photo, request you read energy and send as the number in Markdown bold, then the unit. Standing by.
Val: **119933** kWh
